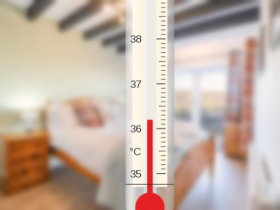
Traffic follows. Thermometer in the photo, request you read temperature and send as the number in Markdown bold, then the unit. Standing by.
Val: **36.2** °C
